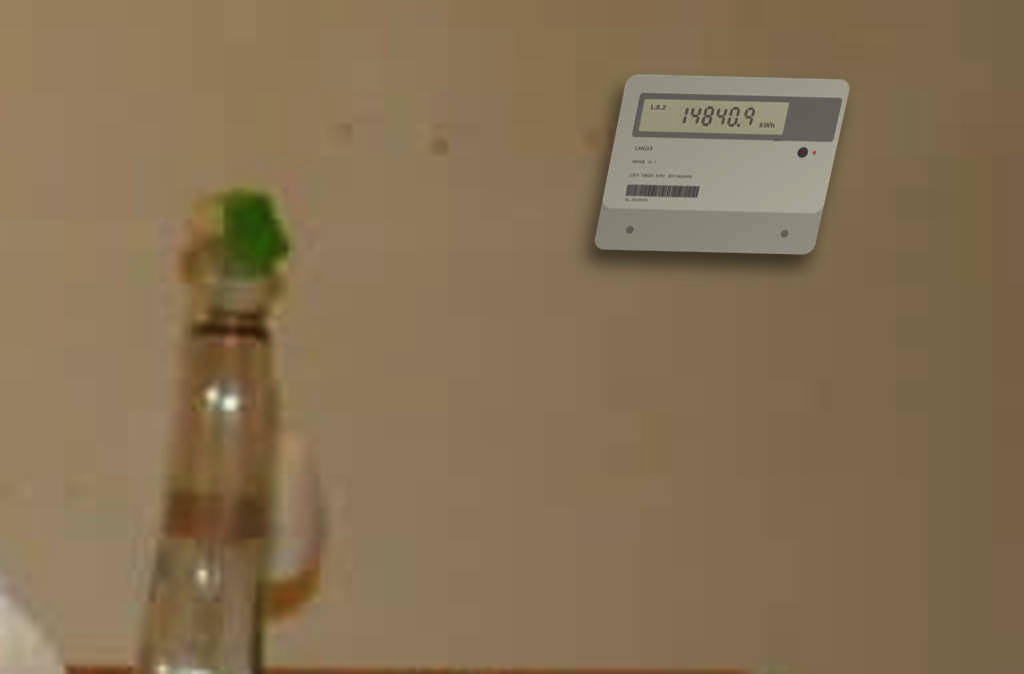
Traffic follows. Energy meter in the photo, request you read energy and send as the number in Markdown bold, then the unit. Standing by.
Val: **14840.9** kWh
